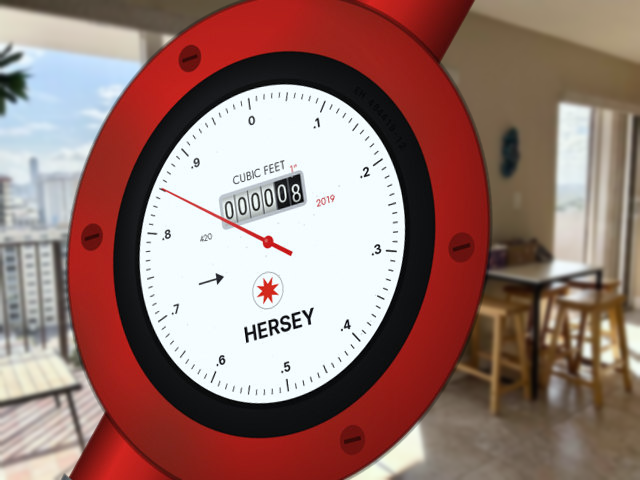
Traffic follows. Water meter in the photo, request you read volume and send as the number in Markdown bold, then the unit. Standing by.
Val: **7.85** ft³
